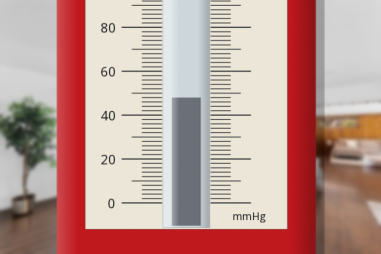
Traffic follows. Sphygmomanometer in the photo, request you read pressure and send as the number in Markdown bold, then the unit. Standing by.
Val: **48** mmHg
